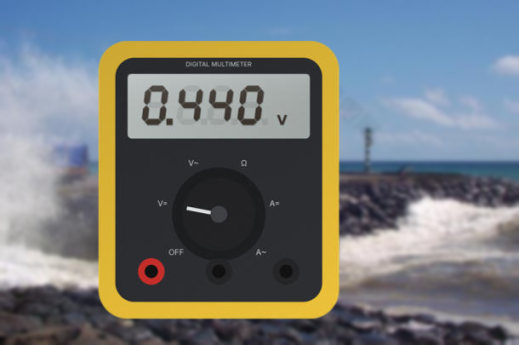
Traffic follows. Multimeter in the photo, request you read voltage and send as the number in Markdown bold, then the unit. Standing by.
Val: **0.440** V
